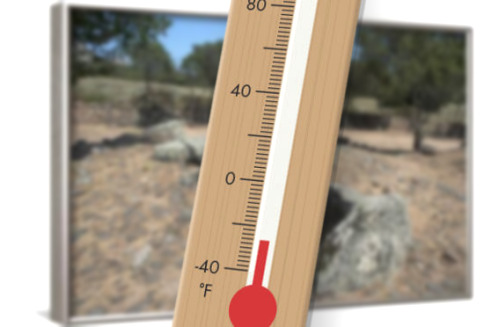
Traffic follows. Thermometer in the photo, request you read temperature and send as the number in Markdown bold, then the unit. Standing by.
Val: **-26** °F
